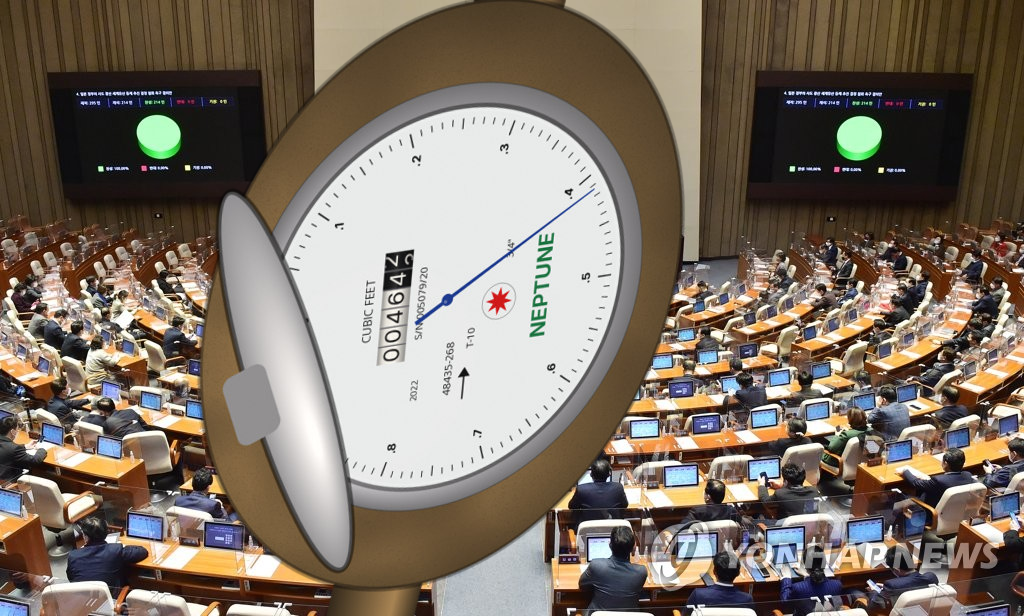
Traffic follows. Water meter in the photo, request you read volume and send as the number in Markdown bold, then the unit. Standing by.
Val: **4642.41** ft³
